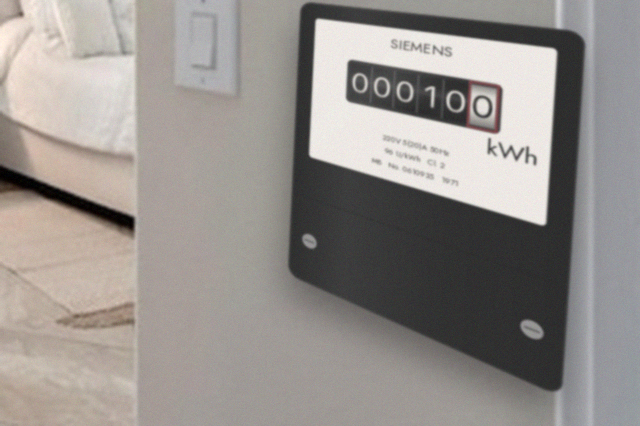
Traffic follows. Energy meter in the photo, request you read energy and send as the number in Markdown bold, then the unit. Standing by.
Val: **10.0** kWh
